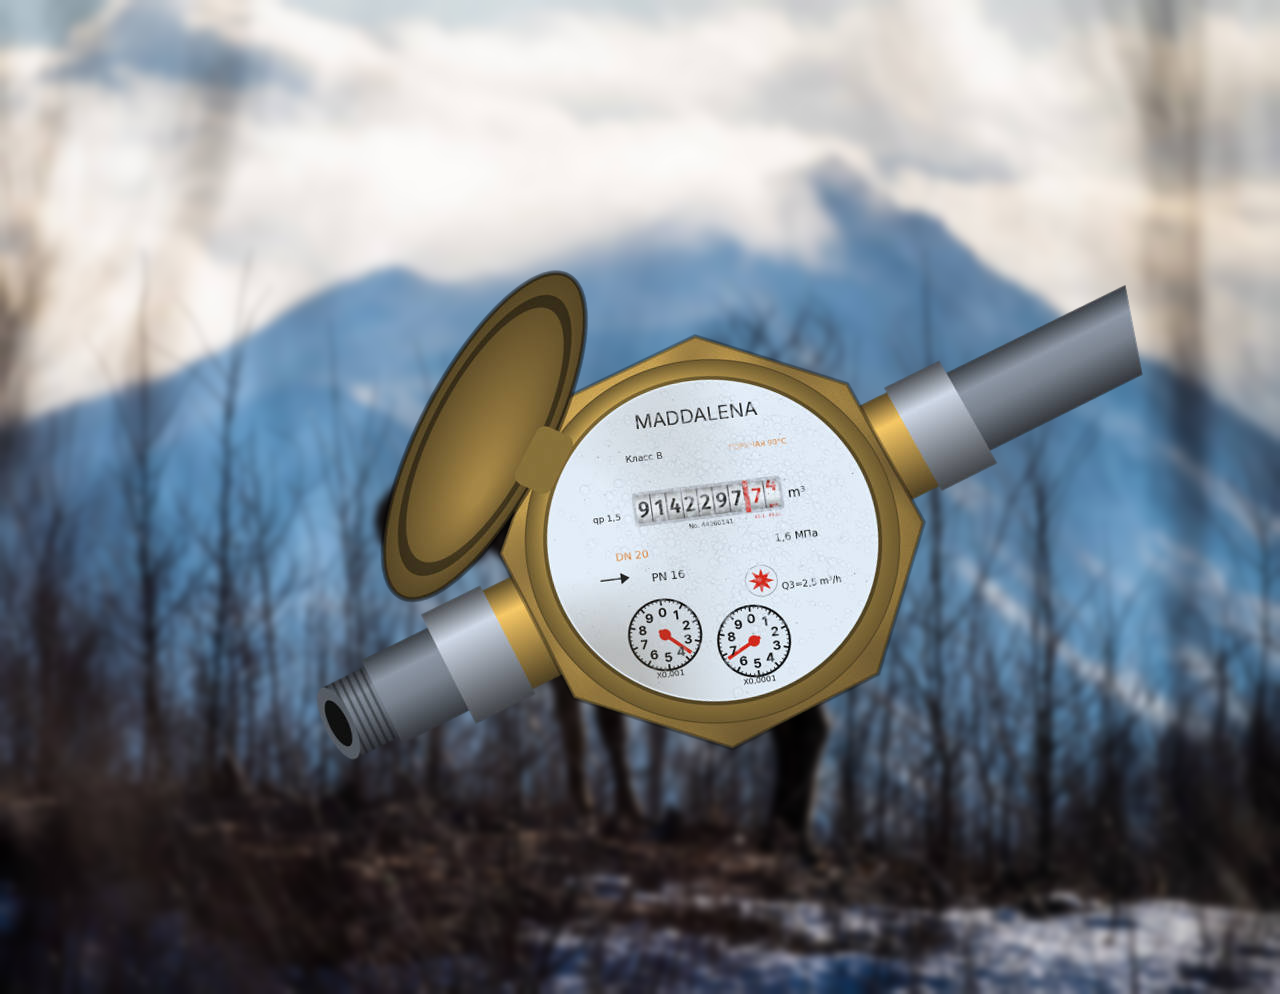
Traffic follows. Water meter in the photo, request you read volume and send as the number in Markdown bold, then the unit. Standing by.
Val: **9142297.7436** m³
